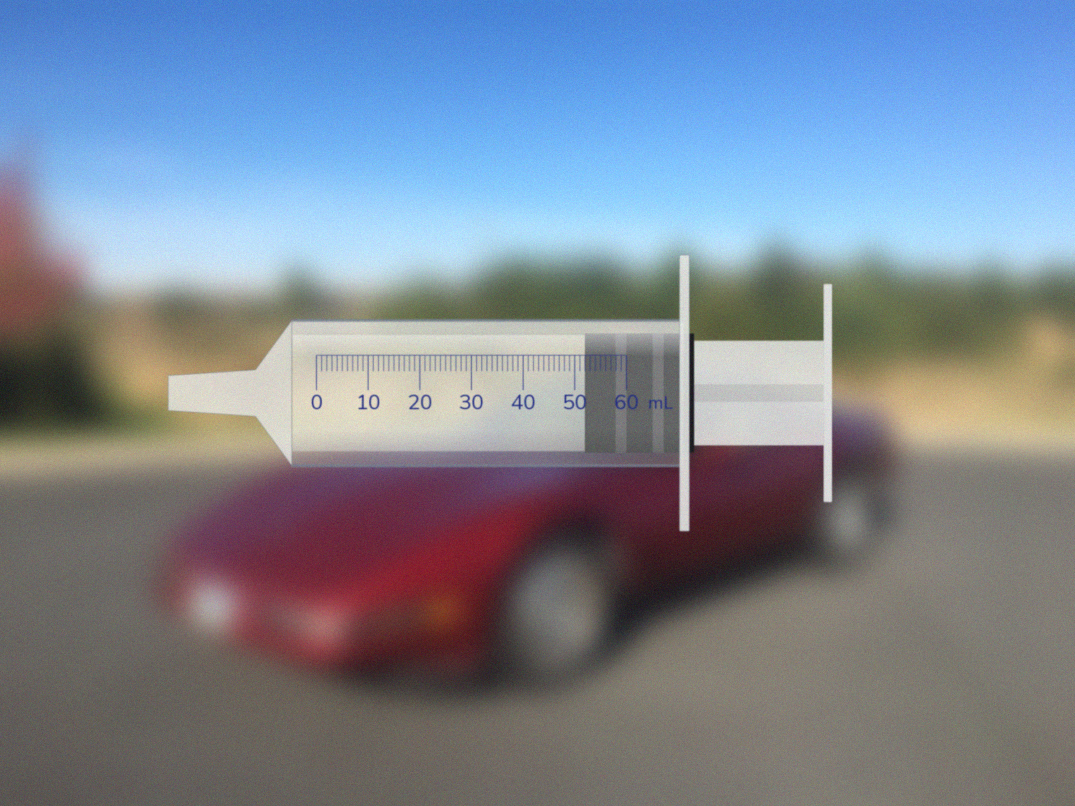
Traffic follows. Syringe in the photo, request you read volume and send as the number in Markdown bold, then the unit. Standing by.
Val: **52** mL
